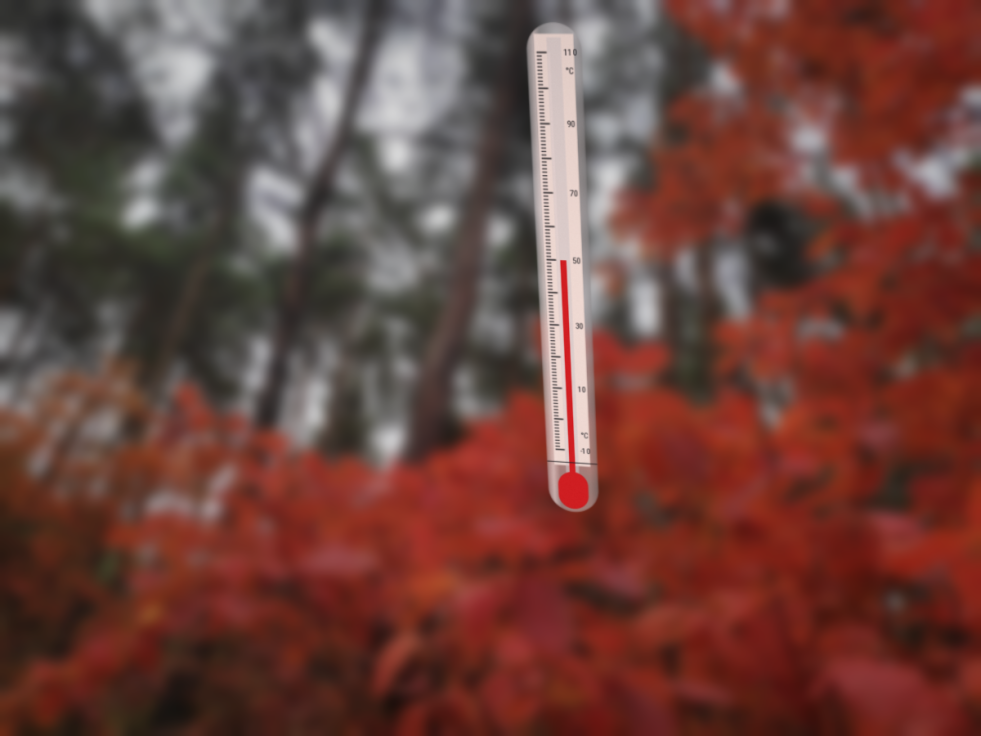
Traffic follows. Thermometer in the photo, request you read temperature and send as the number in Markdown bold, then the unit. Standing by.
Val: **50** °C
